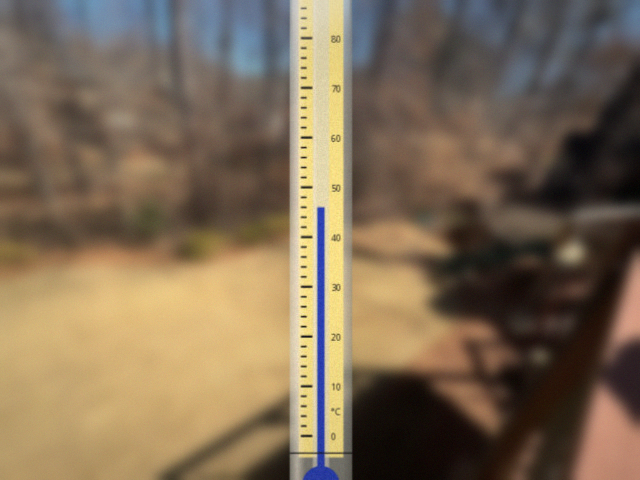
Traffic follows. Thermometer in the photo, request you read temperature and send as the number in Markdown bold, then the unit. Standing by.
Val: **46** °C
